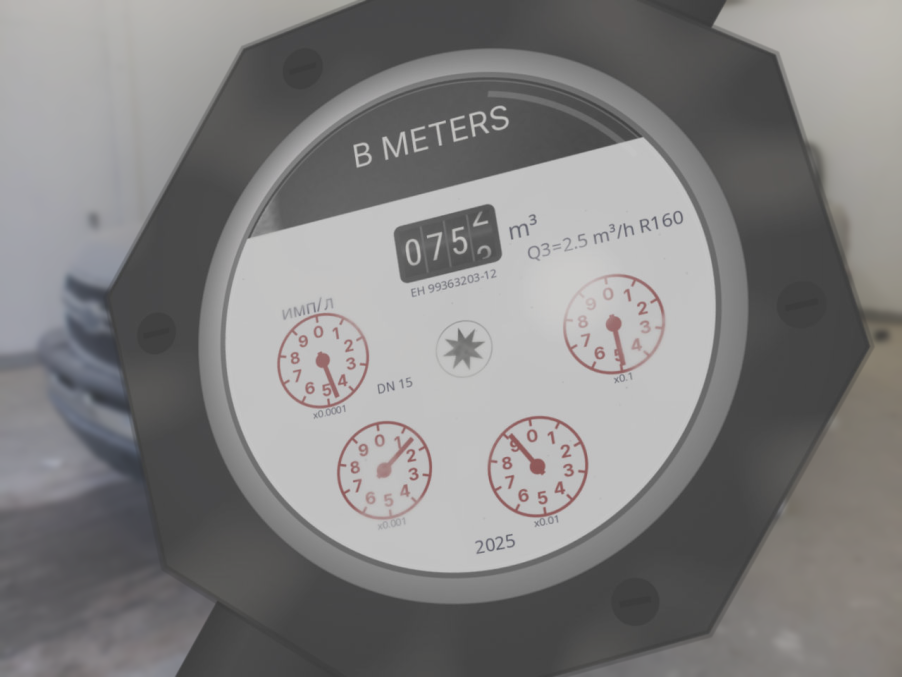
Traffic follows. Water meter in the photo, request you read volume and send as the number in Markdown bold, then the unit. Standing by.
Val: **752.4914** m³
